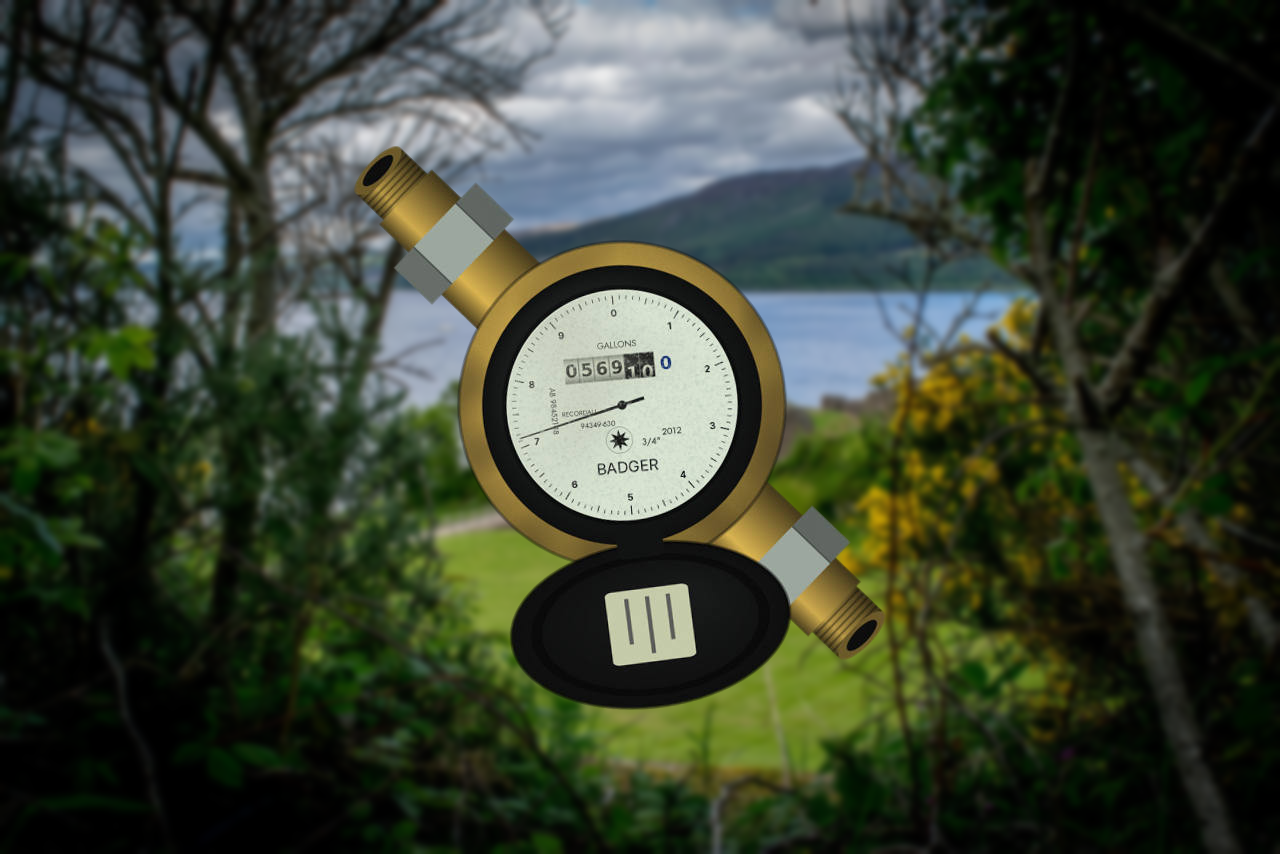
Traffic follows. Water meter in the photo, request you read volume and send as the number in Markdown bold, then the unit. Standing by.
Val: **569097.1** gal
